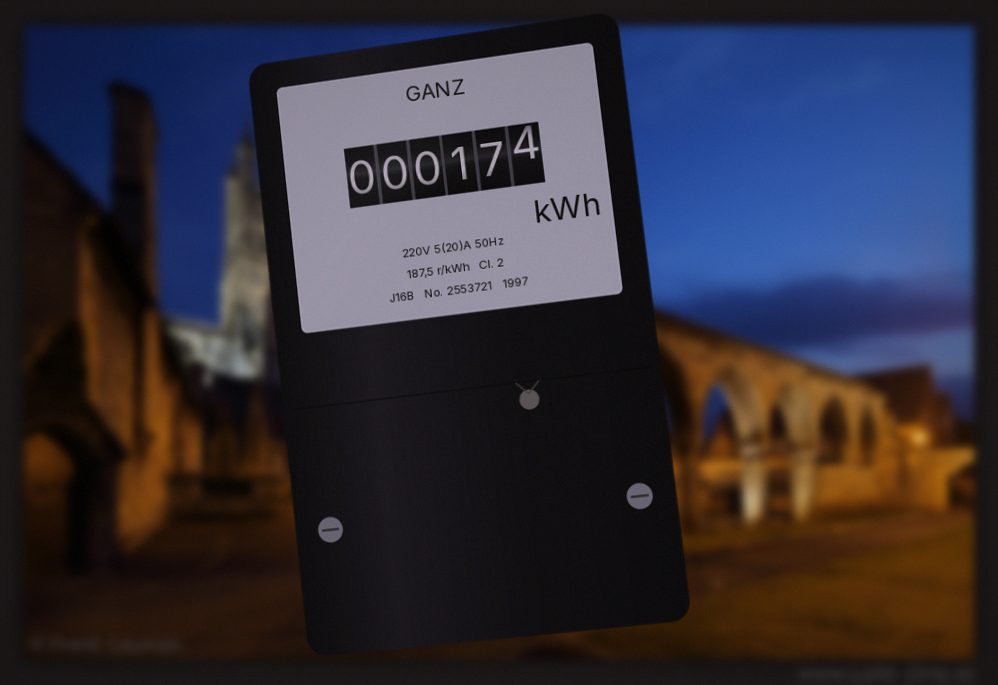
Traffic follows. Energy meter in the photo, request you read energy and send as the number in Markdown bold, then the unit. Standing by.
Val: **174** kWh
